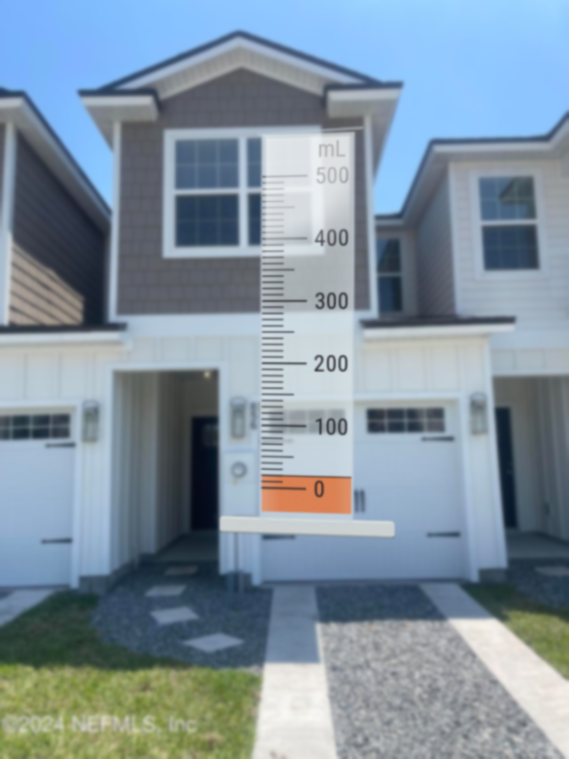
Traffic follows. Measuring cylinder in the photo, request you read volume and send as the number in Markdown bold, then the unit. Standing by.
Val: **20** mL
